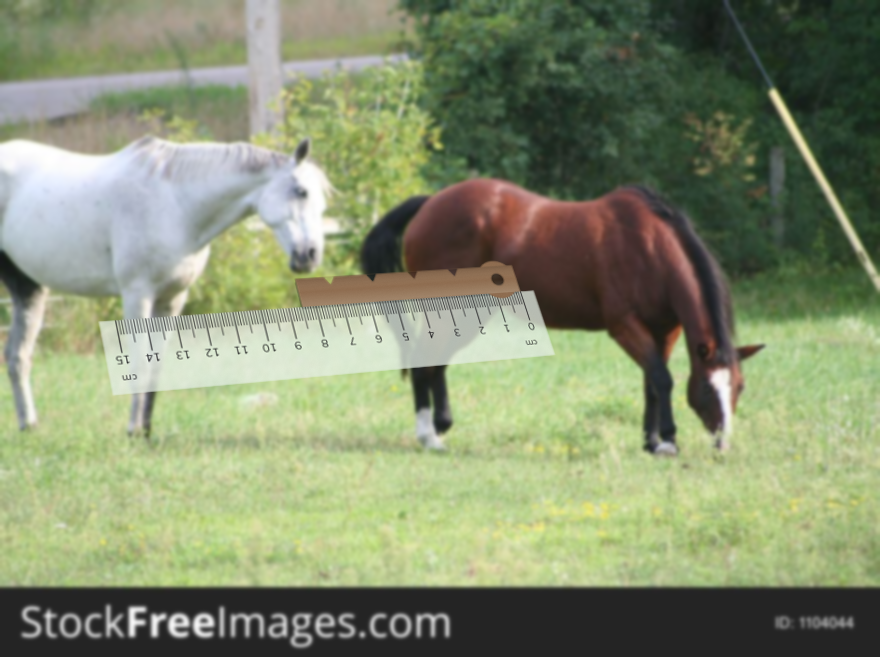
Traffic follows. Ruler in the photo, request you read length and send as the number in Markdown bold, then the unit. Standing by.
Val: **8.5** cm
